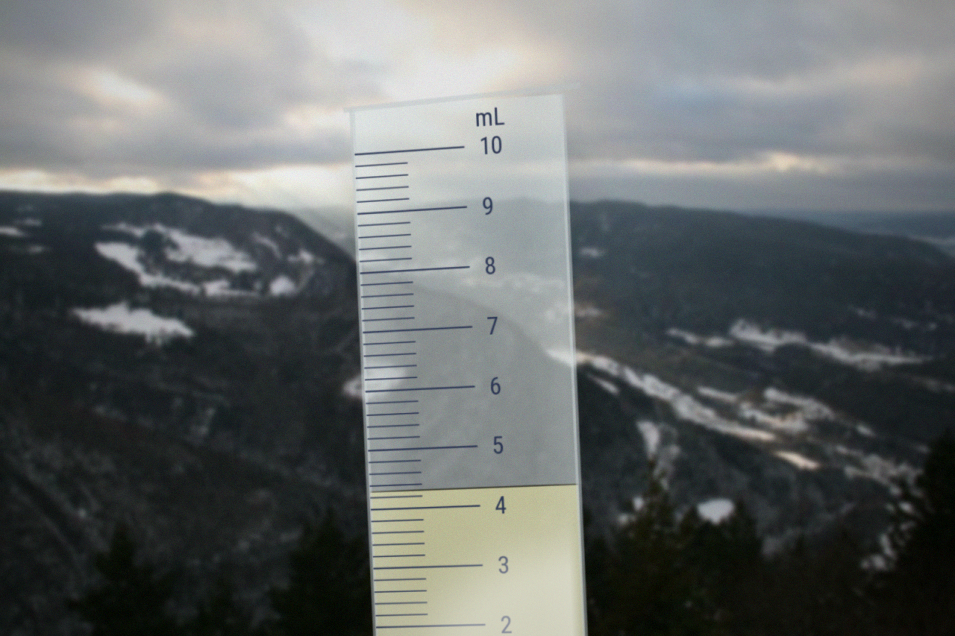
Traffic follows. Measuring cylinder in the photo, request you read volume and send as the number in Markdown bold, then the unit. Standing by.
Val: **4.3** mL
